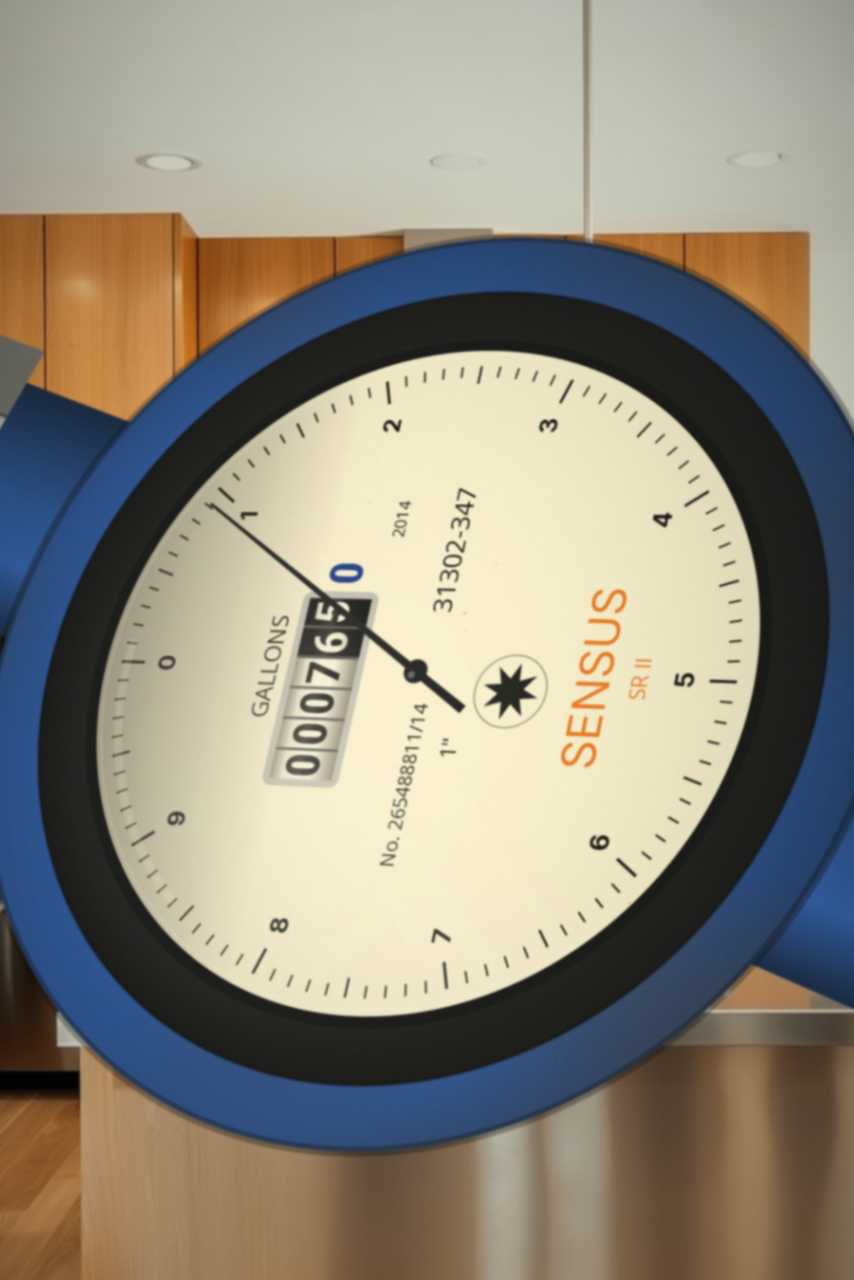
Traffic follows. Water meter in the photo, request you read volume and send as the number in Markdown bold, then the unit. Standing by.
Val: **7650.9** gal
